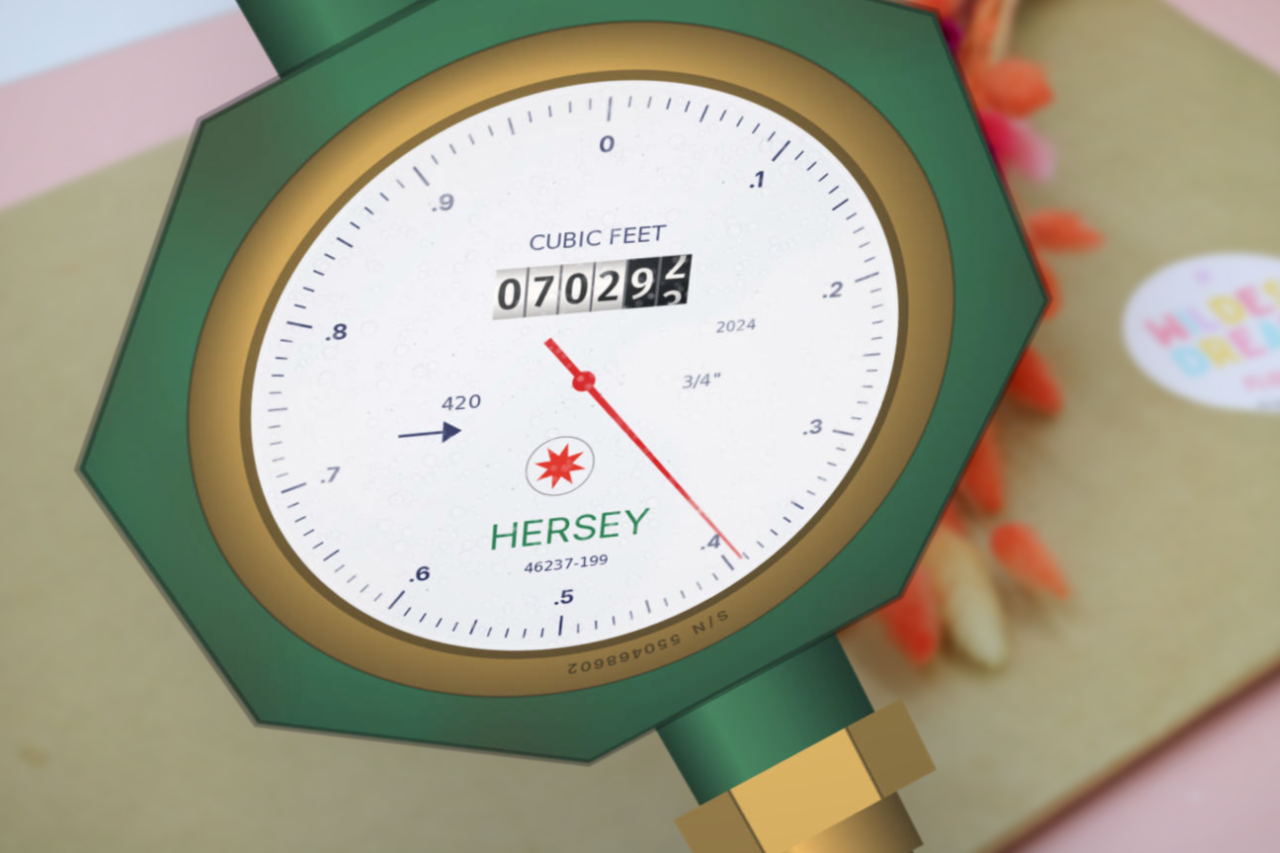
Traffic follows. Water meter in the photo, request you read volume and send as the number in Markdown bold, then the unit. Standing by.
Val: **70292.39** ft³
